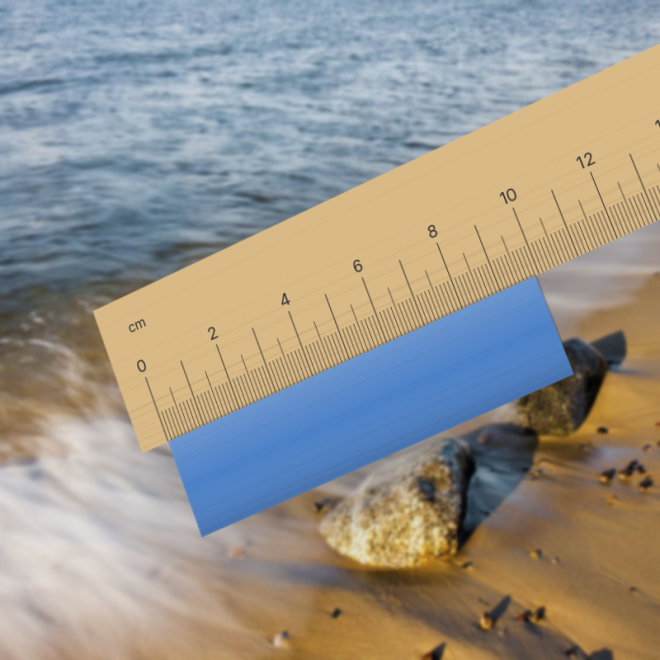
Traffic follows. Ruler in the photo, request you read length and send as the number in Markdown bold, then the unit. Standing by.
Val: **9.9** cm
